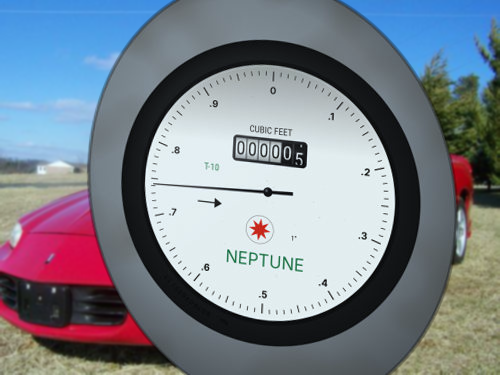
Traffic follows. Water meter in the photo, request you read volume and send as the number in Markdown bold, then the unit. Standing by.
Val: **4.74** ft³
